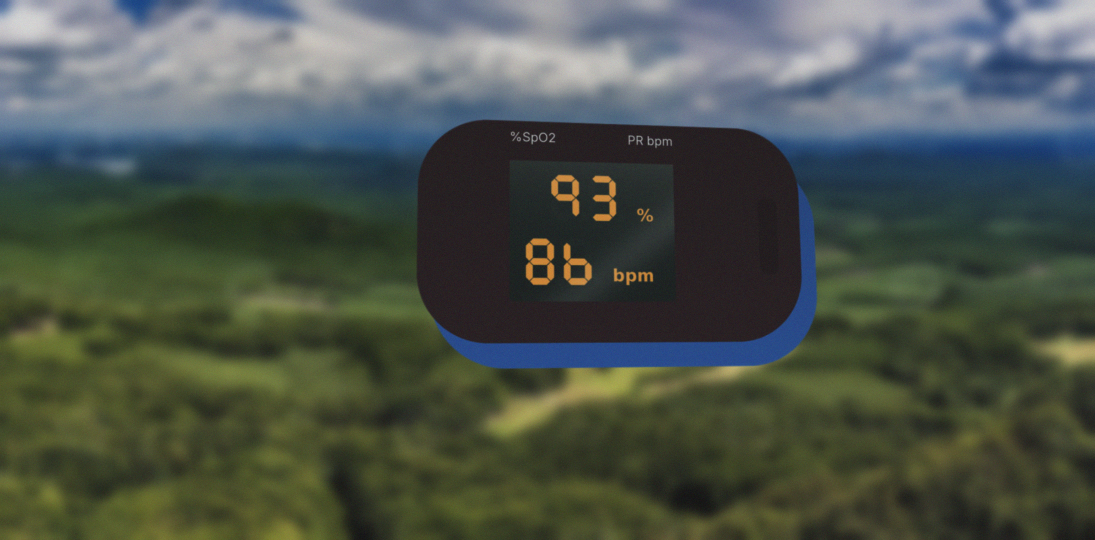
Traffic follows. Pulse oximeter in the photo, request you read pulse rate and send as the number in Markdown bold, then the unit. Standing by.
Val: **86** bpm
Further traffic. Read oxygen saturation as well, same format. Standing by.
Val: **93** %
